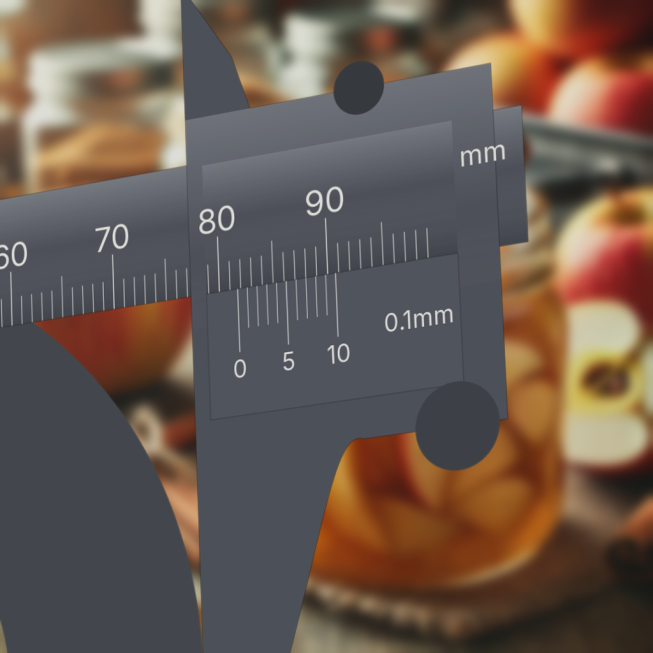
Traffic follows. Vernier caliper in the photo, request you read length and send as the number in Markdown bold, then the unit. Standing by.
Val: **81.7** mm
